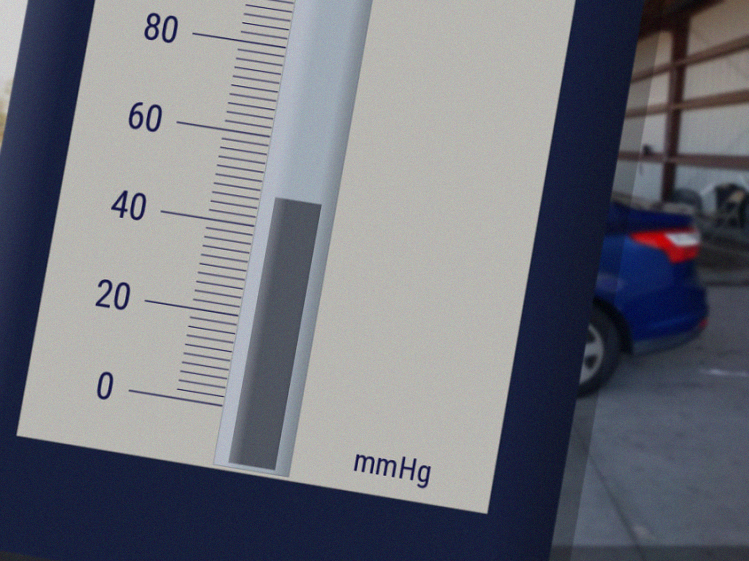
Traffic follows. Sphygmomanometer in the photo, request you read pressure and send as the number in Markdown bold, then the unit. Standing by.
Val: **47** mmHg
